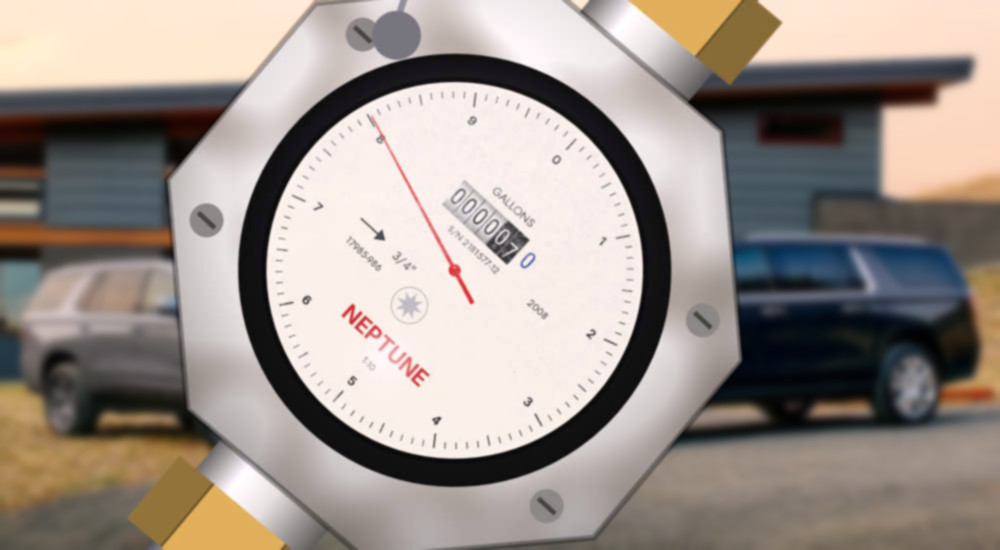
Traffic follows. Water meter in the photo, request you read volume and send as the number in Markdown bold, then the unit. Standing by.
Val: **68.0** gal
